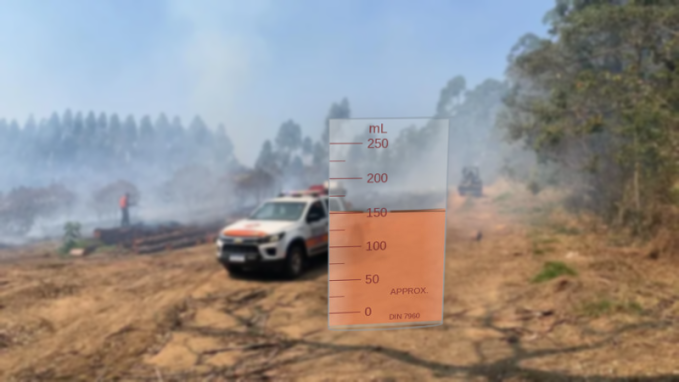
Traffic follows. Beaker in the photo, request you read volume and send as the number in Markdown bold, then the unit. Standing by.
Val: **150** mL
